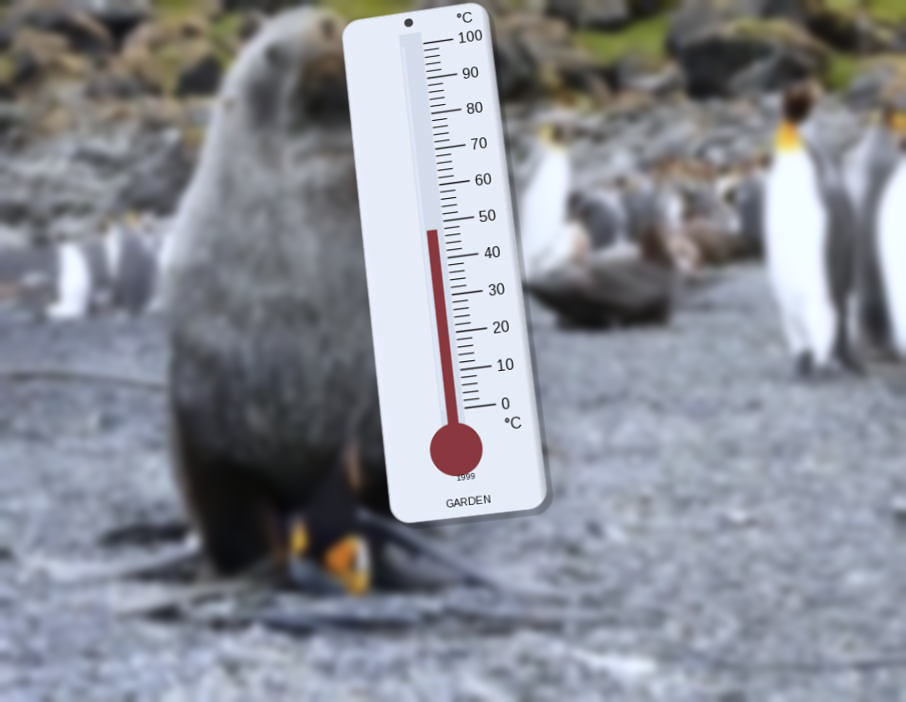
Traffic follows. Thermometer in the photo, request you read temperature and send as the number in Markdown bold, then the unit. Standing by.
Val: **48** °C
